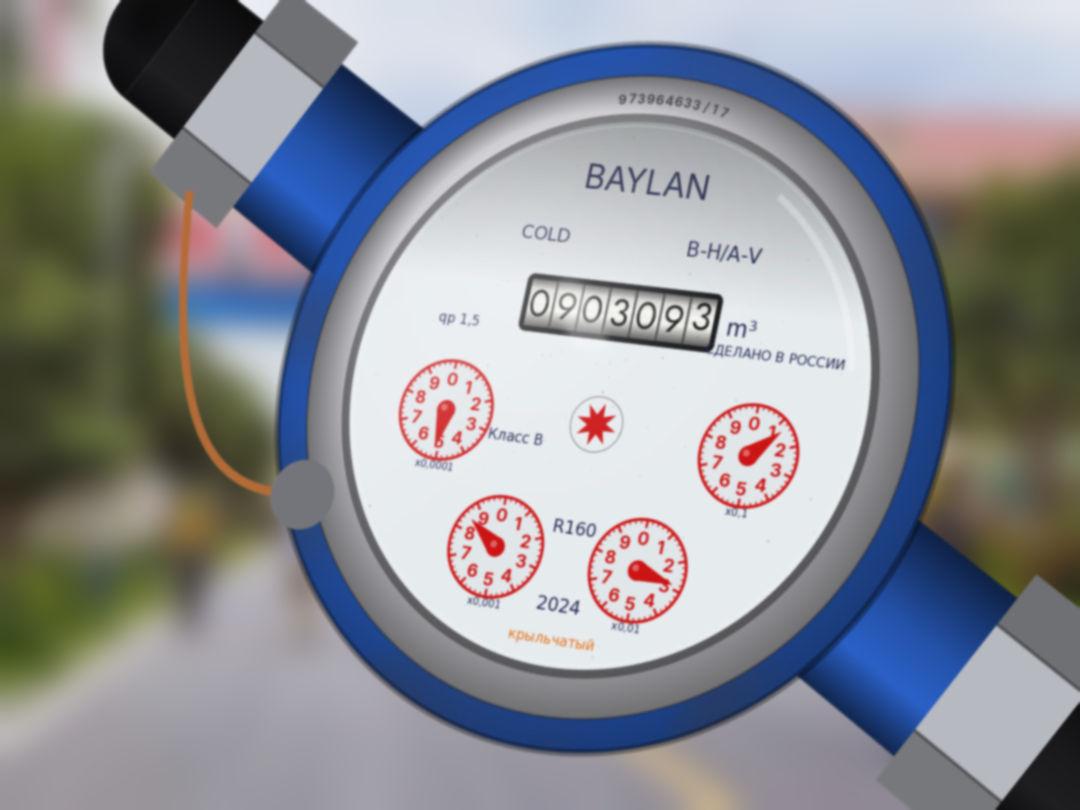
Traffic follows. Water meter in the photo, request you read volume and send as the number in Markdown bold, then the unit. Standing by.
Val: **903093.1285** m³
